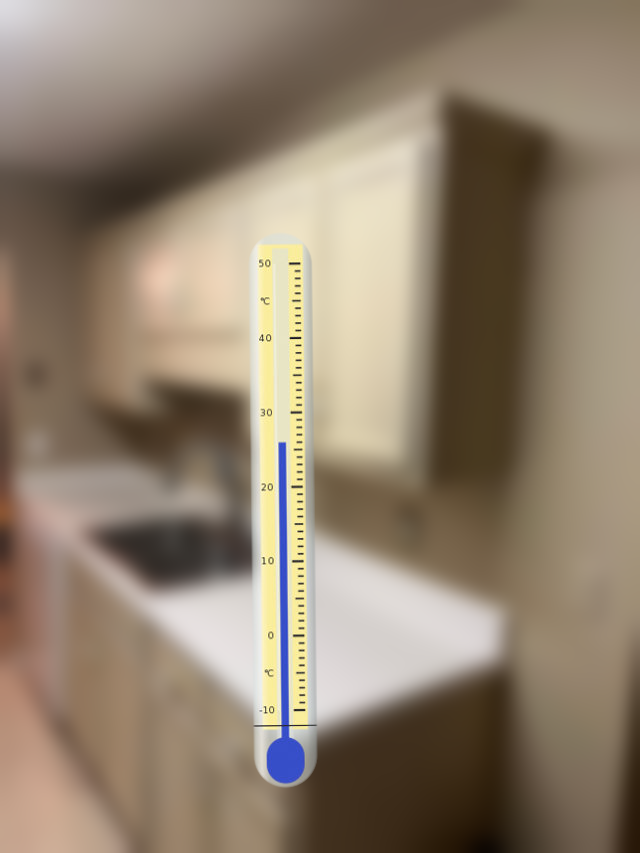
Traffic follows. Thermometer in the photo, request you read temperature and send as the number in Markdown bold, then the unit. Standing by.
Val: **26** °C
